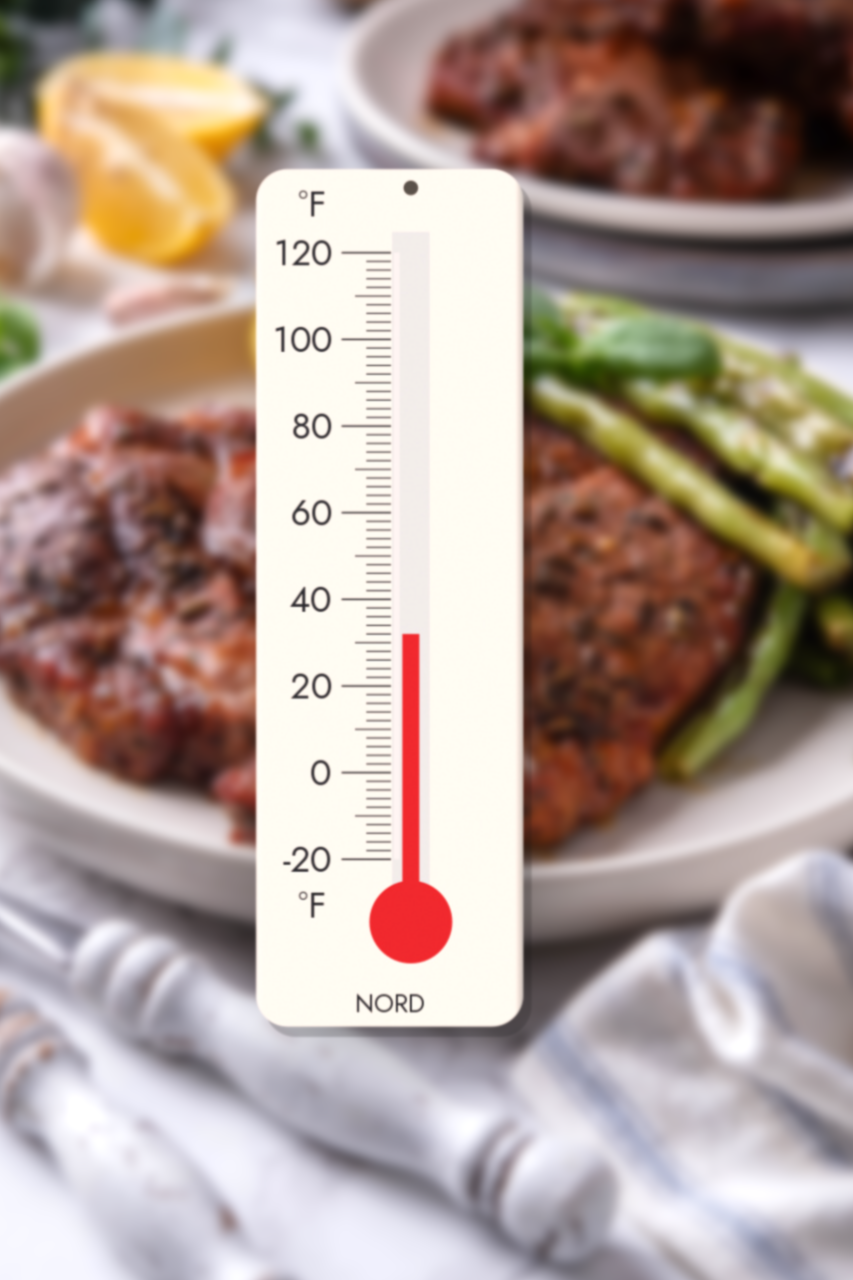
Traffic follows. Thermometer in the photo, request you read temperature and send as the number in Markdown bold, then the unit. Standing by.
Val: **32** °F
